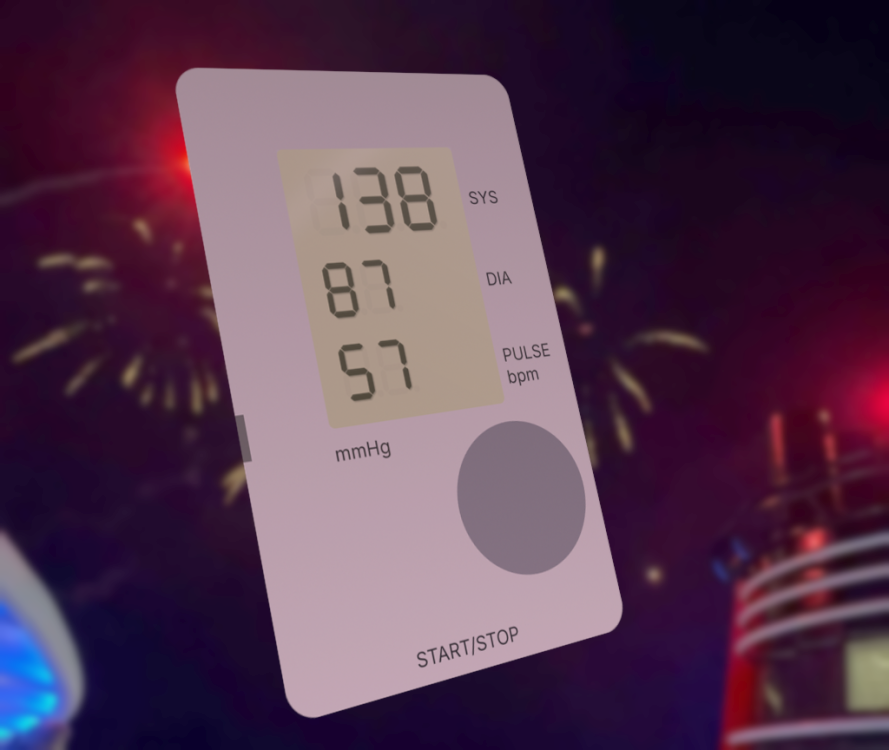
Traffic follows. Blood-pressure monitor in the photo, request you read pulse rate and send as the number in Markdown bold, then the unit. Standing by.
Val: **57** bpm
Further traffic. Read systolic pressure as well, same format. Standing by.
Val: **138** mmHg
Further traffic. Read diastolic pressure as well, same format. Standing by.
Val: **87** mmHg
